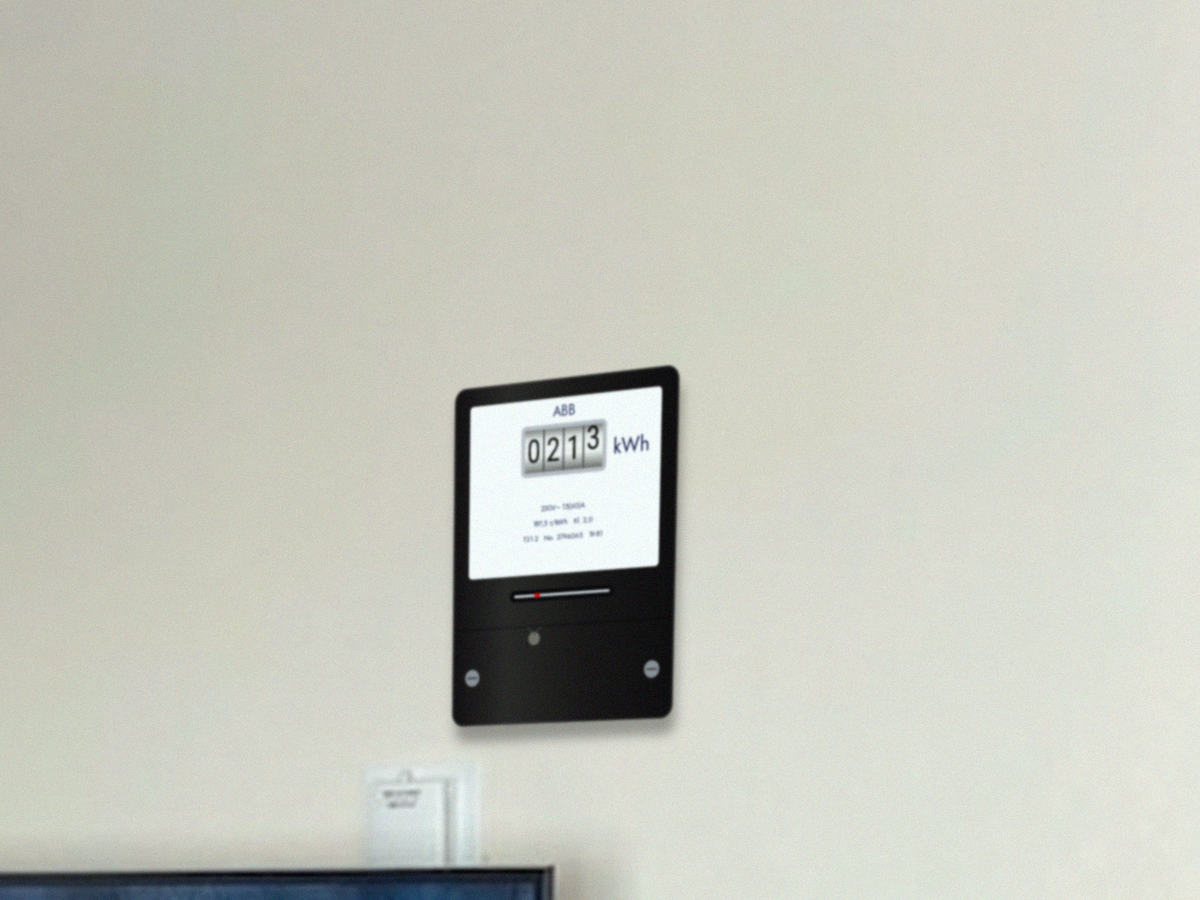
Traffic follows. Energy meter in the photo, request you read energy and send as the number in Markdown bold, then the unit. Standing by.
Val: **213** kWh
